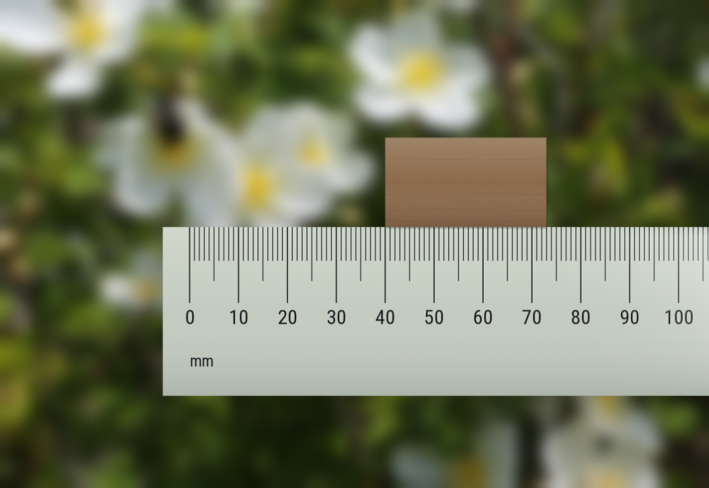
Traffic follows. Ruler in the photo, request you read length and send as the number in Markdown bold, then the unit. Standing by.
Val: **33** mm
